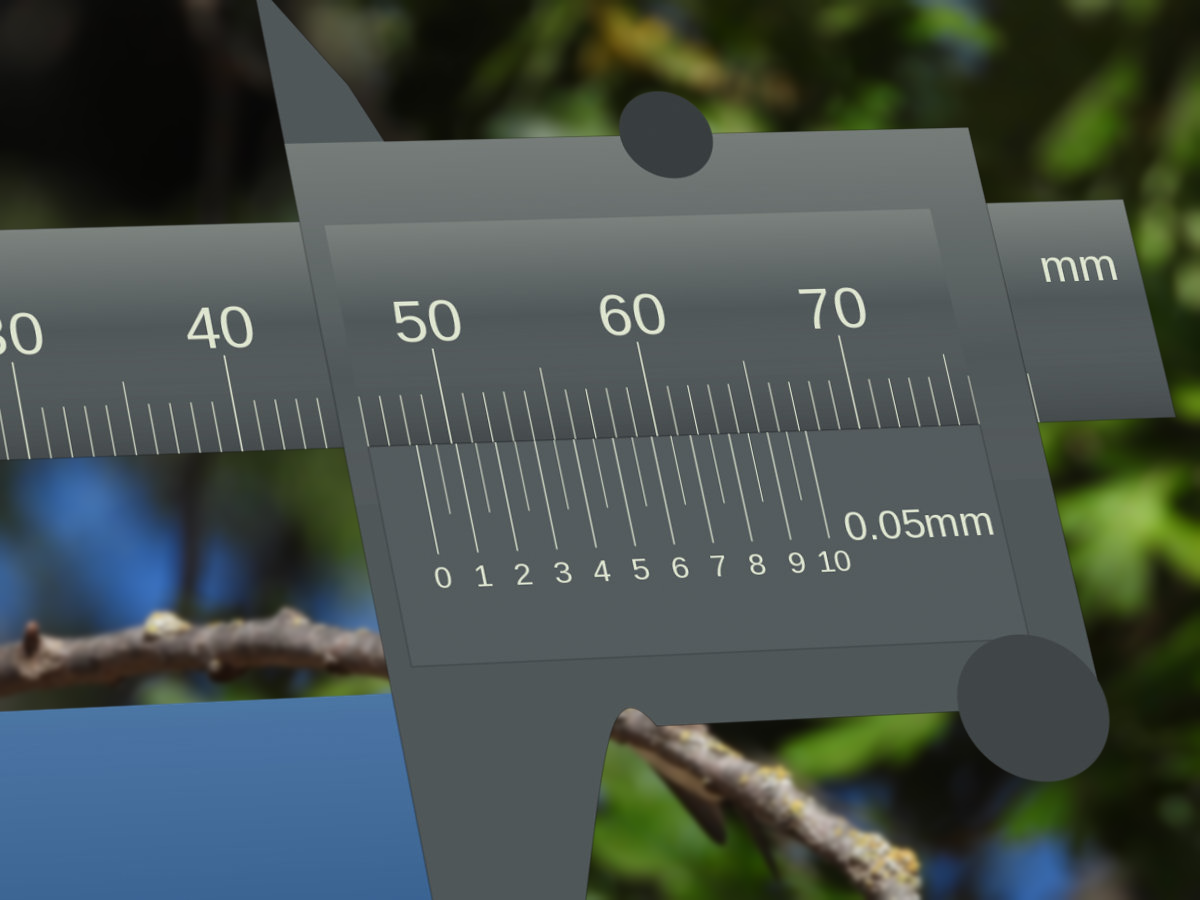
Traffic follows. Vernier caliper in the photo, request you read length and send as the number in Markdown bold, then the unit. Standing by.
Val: **48.3** mm
